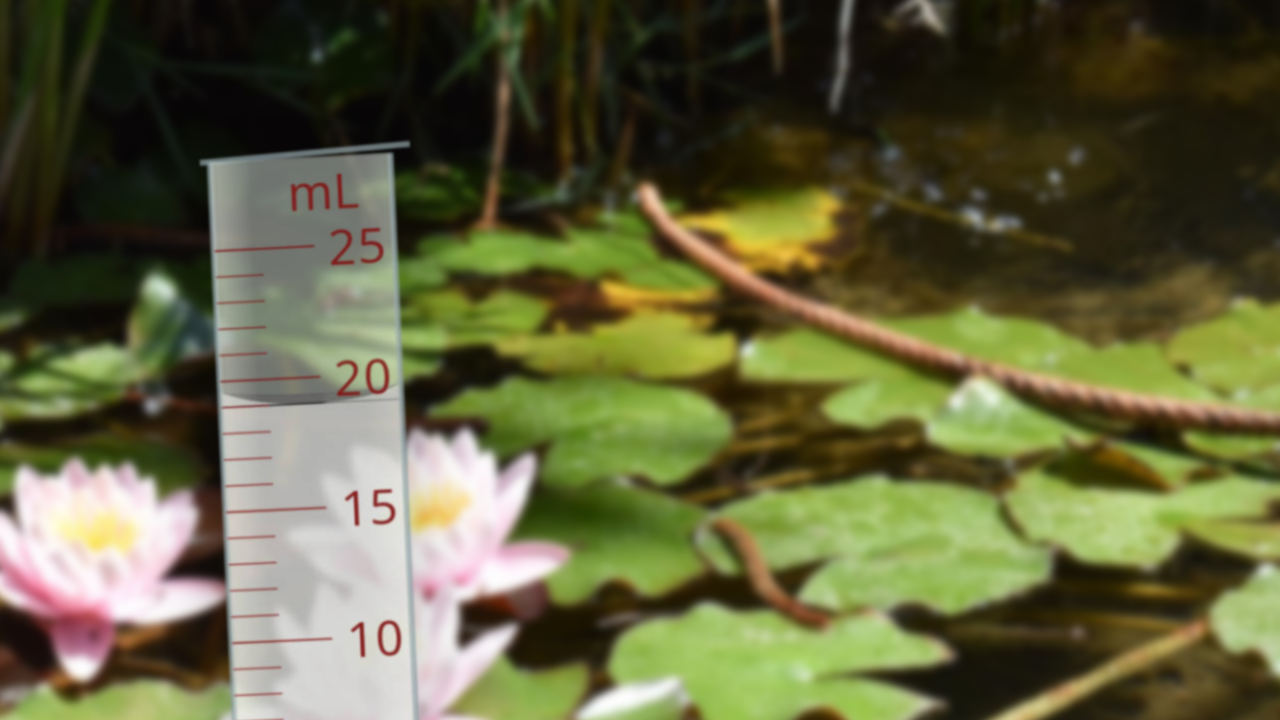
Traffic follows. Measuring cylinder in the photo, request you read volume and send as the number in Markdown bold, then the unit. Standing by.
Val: **19** mL
